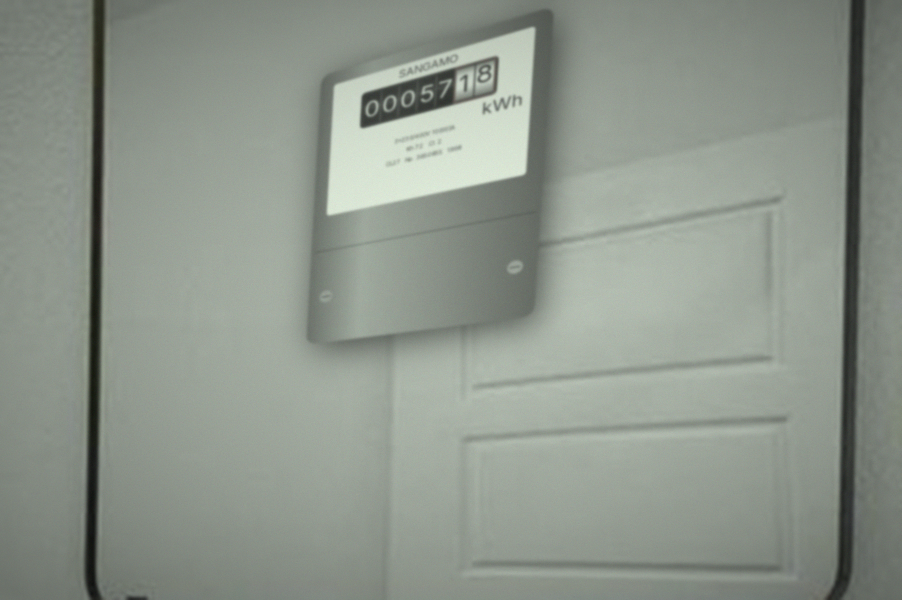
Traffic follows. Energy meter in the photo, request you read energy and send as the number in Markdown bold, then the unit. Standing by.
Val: **57.18** kWh
